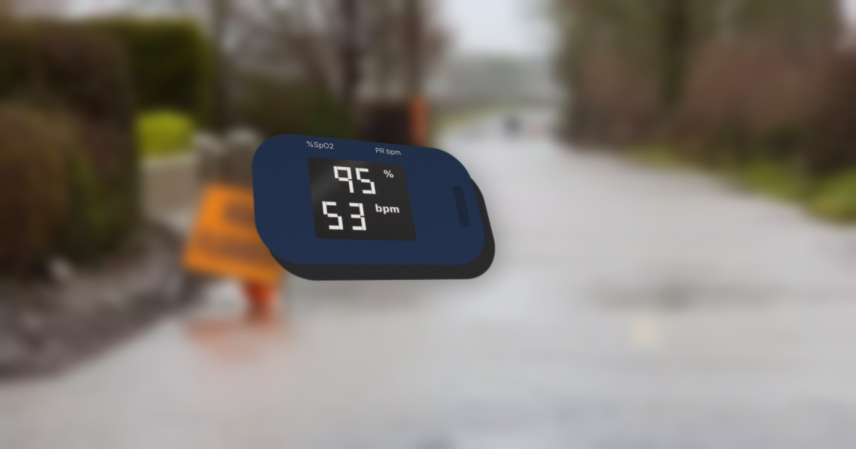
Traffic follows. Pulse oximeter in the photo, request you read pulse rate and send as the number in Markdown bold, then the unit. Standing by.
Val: **53** bpm
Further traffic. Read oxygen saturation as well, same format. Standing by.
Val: **95** %
